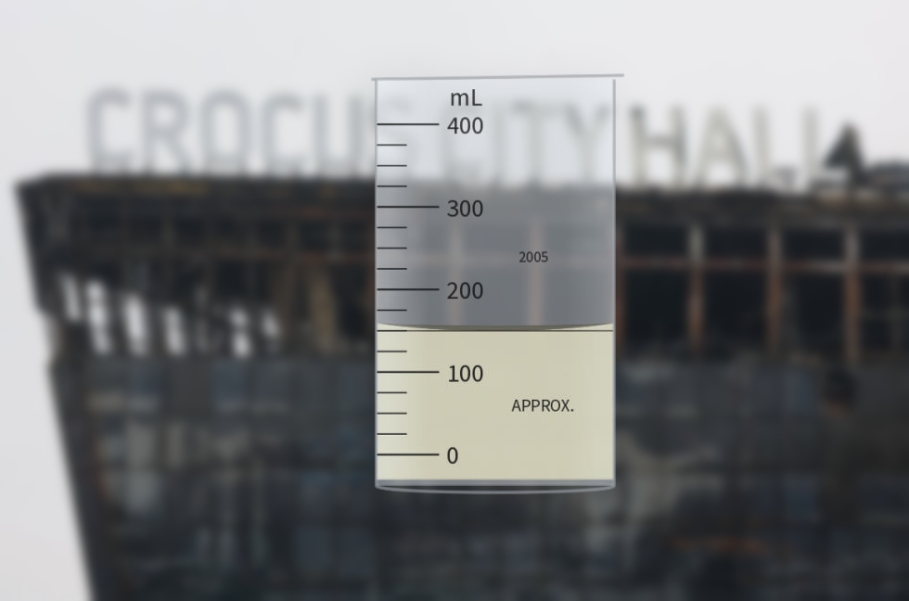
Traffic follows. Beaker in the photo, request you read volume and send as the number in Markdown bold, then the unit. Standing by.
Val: **150** mL
